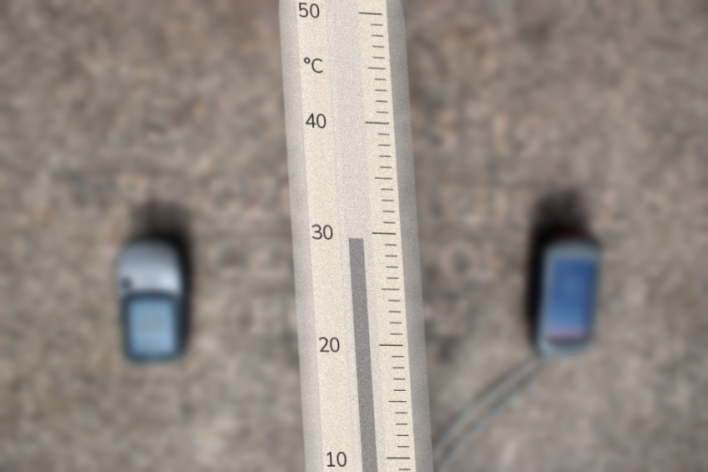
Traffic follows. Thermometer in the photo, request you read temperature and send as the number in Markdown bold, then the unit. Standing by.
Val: **29.5** °C
